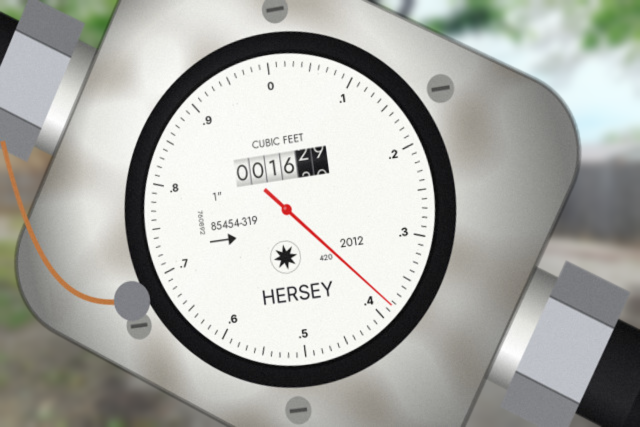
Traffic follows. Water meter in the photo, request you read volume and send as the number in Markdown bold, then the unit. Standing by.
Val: **1629.38** ft³
